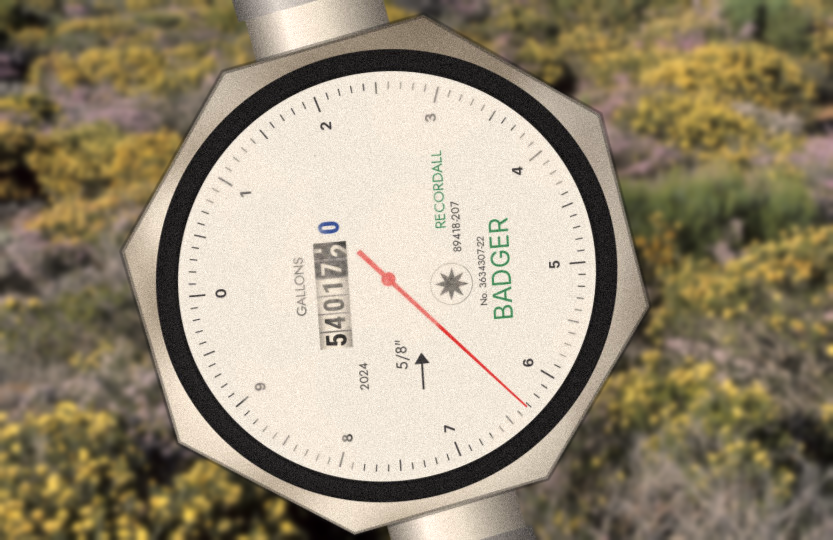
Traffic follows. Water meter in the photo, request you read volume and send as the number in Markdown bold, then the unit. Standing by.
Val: **5401716.3** gal
